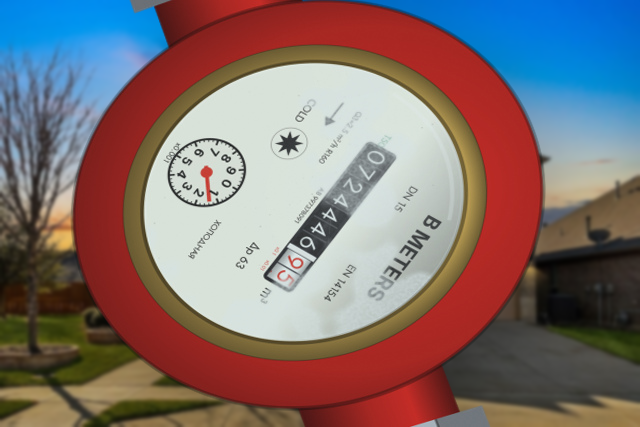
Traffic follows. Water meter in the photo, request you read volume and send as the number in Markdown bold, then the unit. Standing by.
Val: **724446.951** m³
